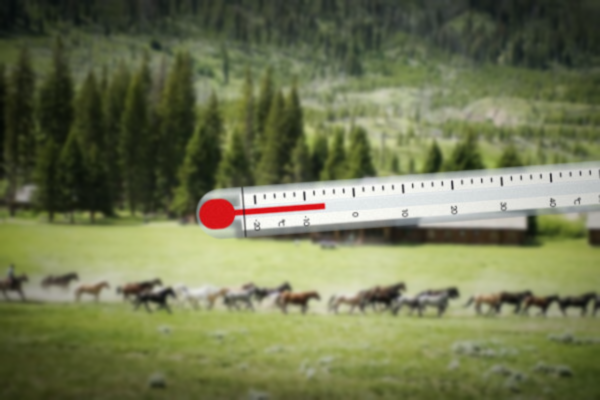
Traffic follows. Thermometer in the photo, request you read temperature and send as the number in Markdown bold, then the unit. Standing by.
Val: **-6** °C
